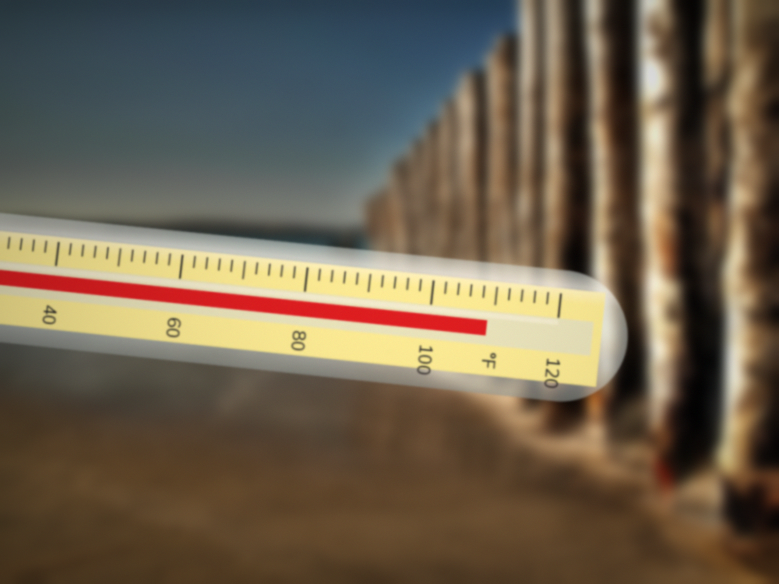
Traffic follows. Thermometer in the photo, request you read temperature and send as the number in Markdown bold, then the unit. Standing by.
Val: **109** °F
